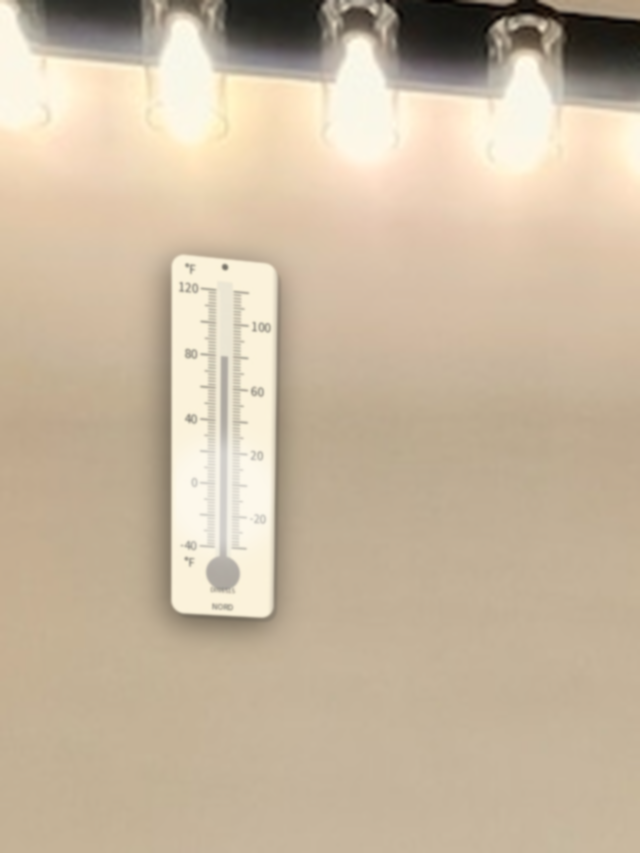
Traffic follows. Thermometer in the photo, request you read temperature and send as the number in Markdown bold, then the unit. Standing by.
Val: **80** °F
